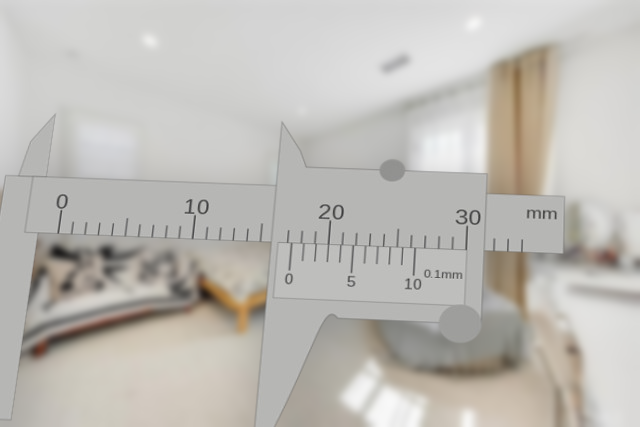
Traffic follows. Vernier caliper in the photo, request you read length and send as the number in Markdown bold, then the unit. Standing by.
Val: **17.3** mm
